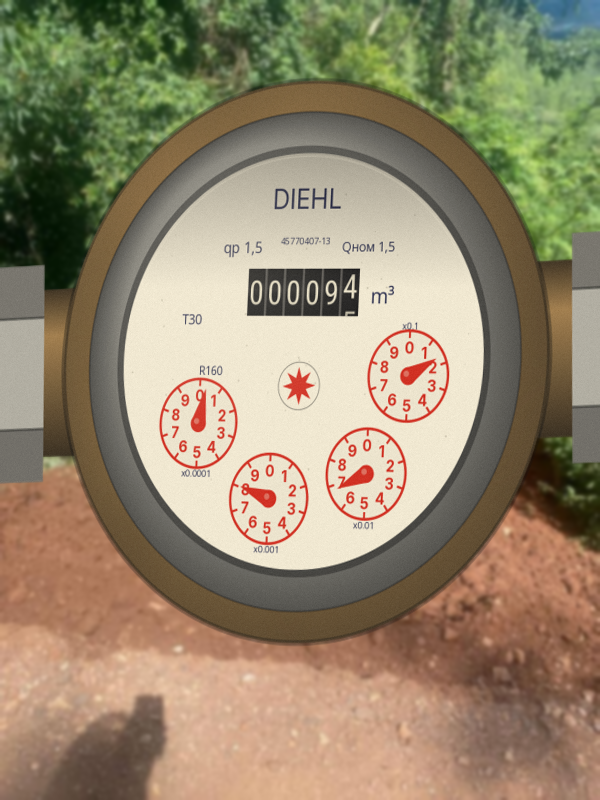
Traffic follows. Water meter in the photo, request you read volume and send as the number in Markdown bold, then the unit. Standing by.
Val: **94.1680** m³
